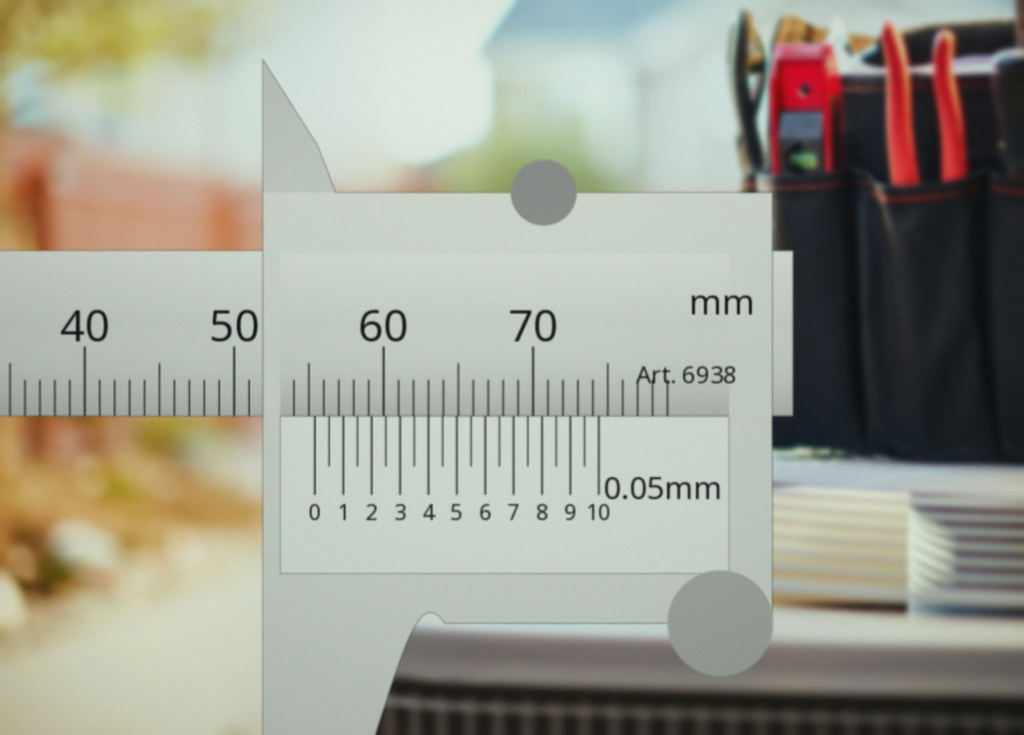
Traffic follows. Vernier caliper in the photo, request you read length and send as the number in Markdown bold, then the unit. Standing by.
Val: **55.4** mm
